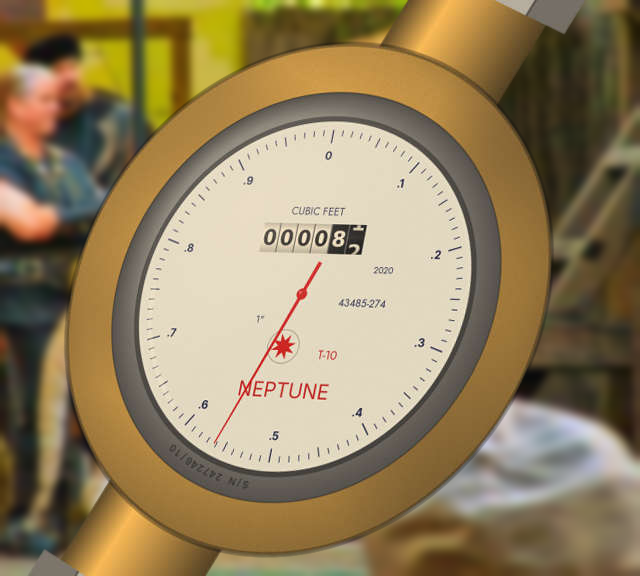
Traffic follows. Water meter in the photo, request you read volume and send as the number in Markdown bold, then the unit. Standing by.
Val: **81.56** ft³
